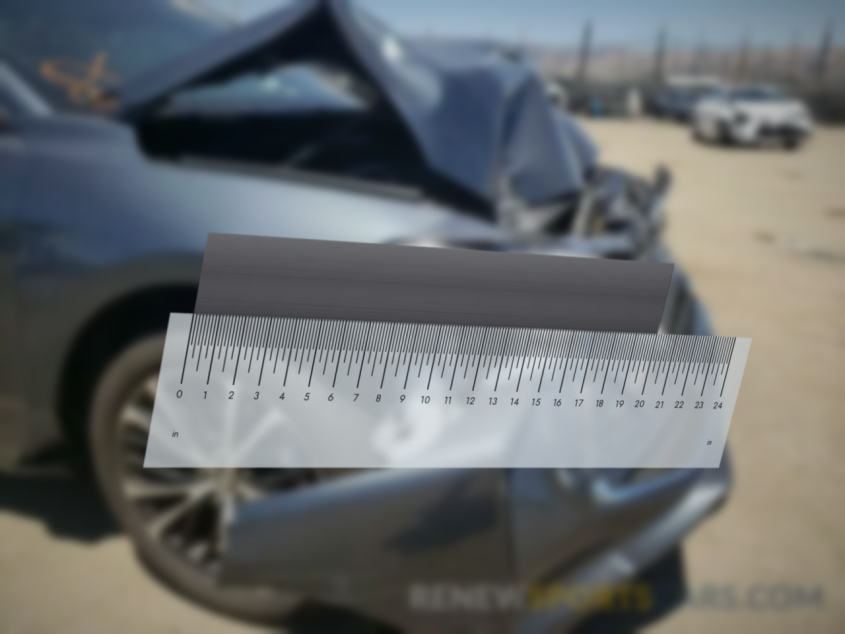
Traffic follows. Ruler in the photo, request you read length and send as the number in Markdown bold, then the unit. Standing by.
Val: **20** in
